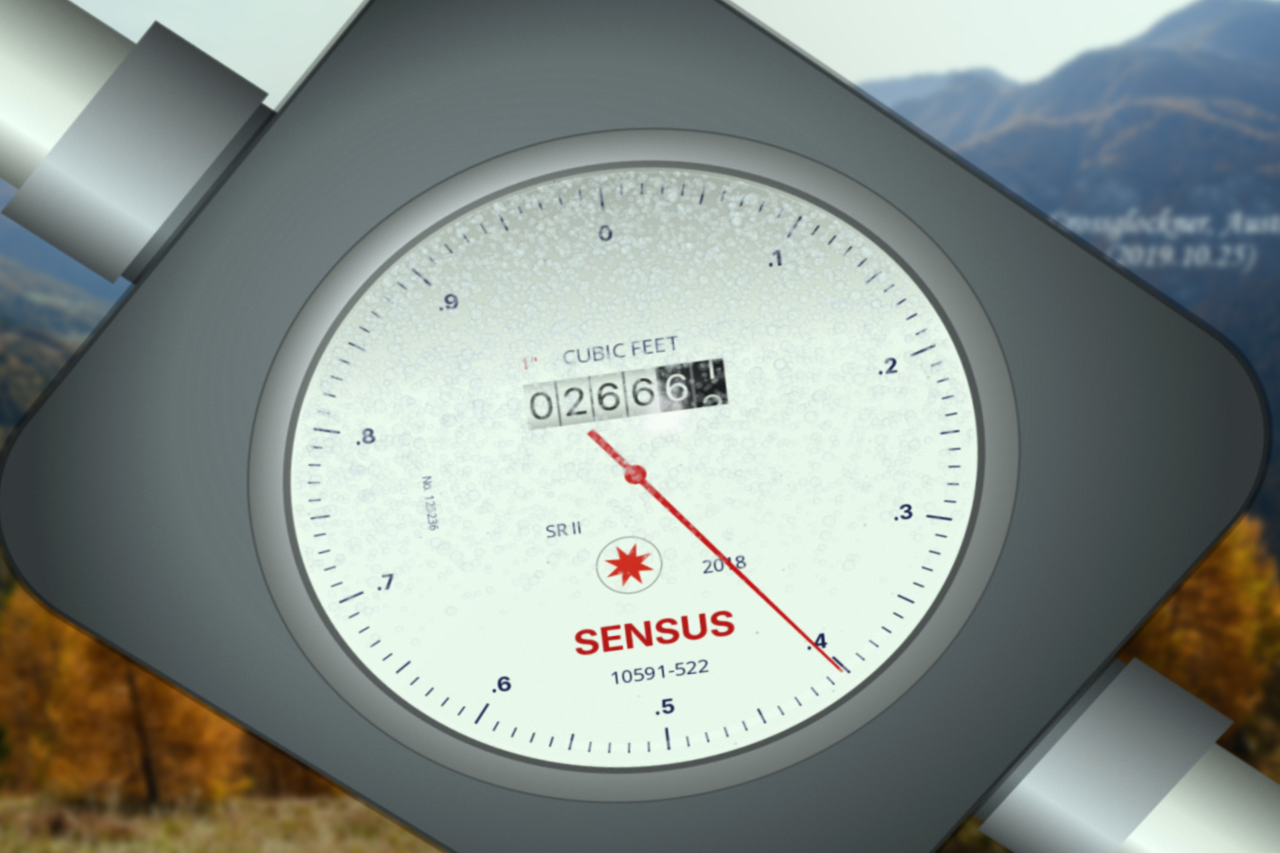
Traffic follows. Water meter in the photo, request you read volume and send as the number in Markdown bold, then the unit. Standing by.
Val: **26661.40** ft³
